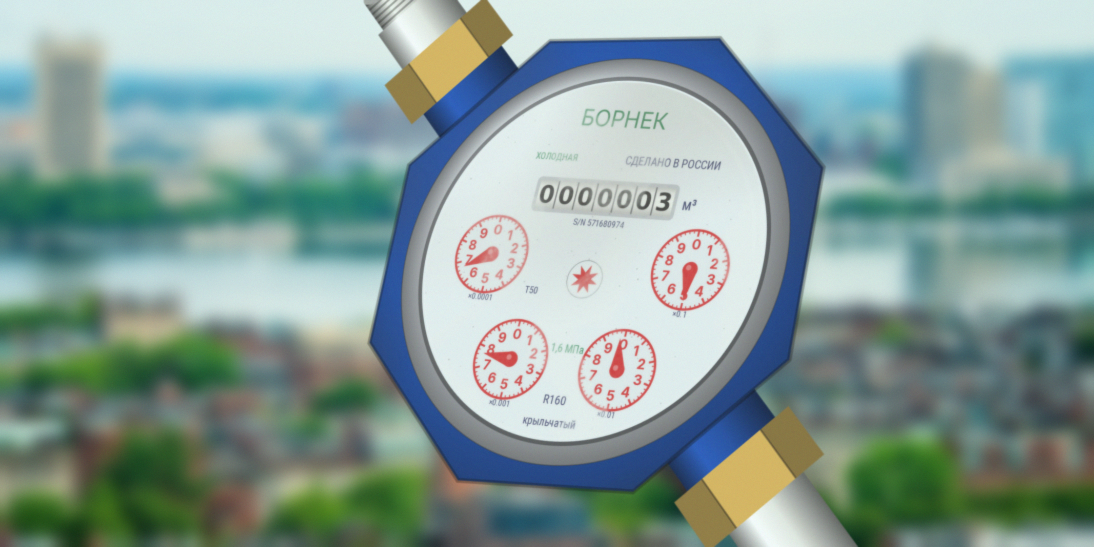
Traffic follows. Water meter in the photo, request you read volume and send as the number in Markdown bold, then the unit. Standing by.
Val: **3.4976** m³
